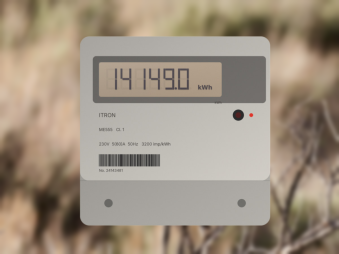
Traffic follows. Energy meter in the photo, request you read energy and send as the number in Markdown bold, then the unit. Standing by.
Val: **14149.0** kWh
